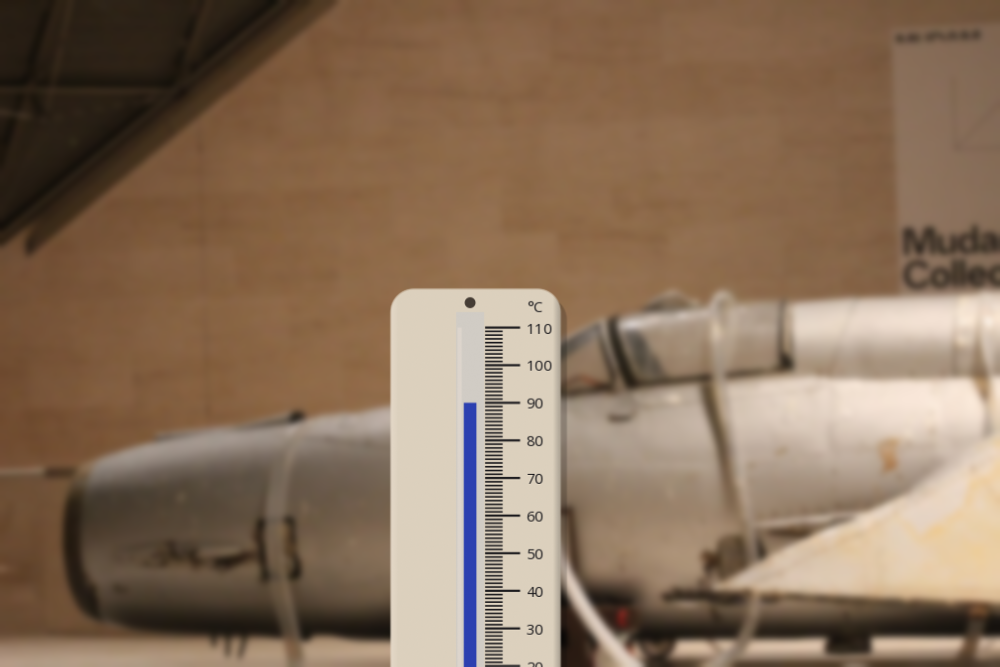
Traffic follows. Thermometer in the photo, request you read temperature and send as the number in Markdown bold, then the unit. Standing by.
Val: **90** °C
